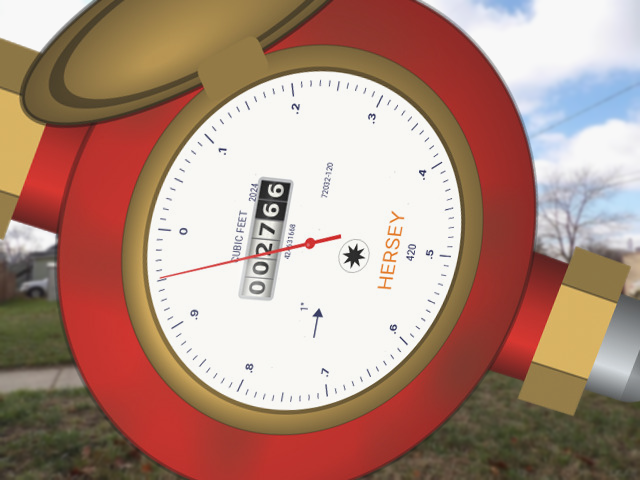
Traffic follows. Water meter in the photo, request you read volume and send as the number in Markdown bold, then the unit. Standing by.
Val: **2765.95** ft³
